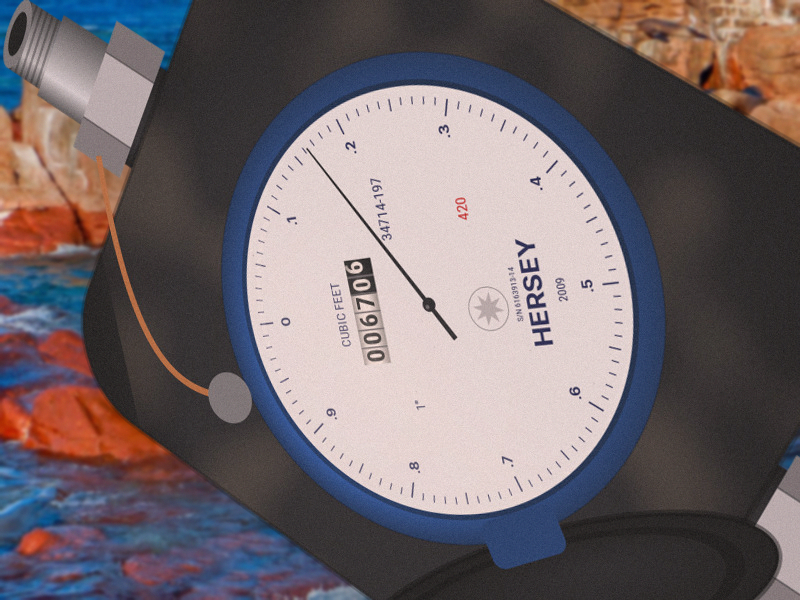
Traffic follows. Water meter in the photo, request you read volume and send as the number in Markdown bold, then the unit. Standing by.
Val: **6706.16** ft³
